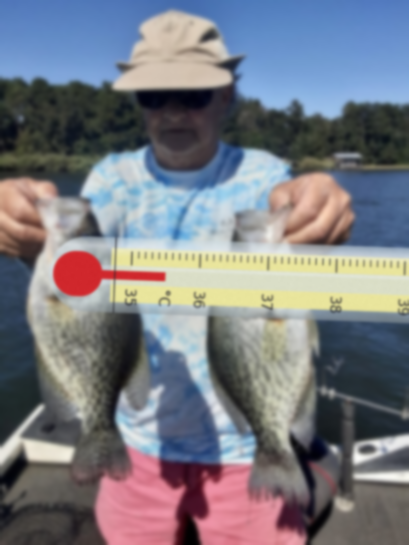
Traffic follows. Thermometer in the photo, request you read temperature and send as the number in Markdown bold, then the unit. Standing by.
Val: **35.5** °C
